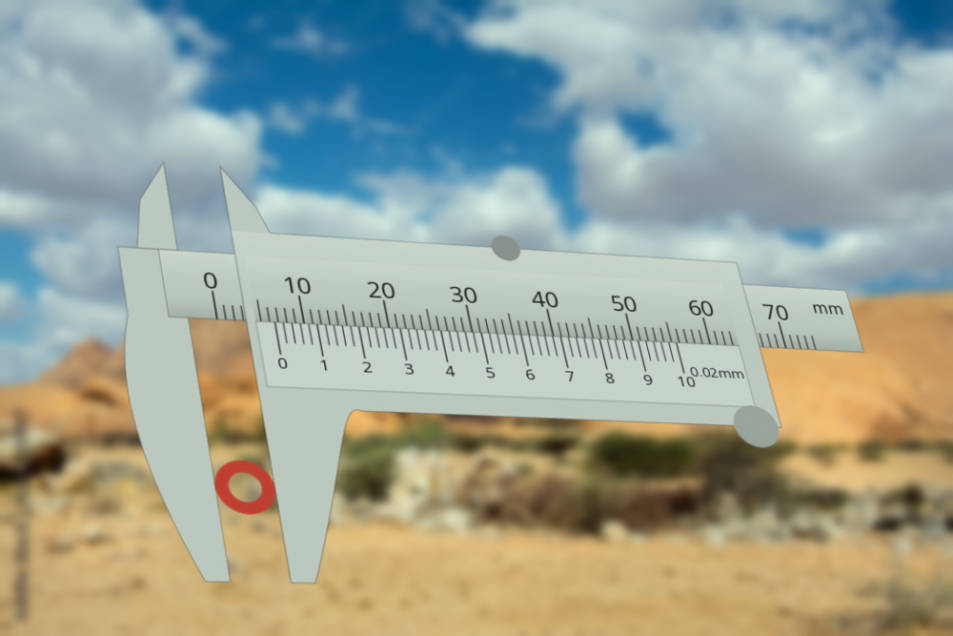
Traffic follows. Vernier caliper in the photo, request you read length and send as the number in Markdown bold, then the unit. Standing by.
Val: **6.6** mm
